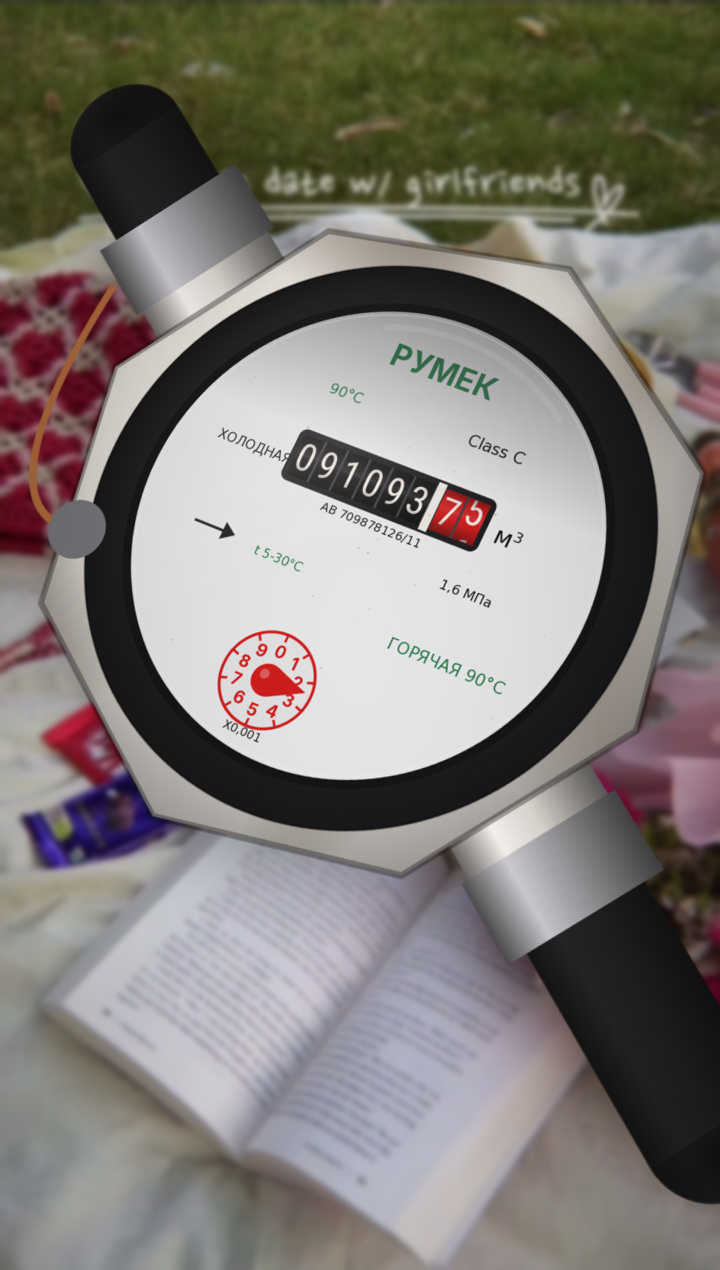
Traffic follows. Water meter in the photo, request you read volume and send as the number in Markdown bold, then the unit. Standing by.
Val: **91093.752** m³
